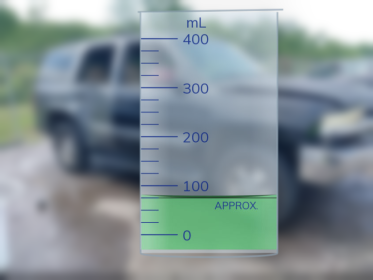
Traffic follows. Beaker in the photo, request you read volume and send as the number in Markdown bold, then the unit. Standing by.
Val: **75** mL
